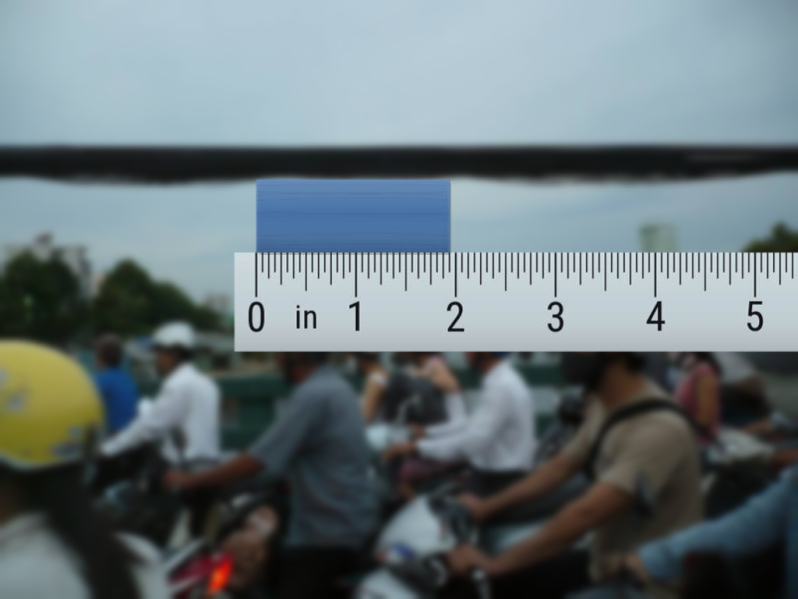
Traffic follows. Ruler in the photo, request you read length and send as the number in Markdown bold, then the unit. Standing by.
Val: **1.9375** in
